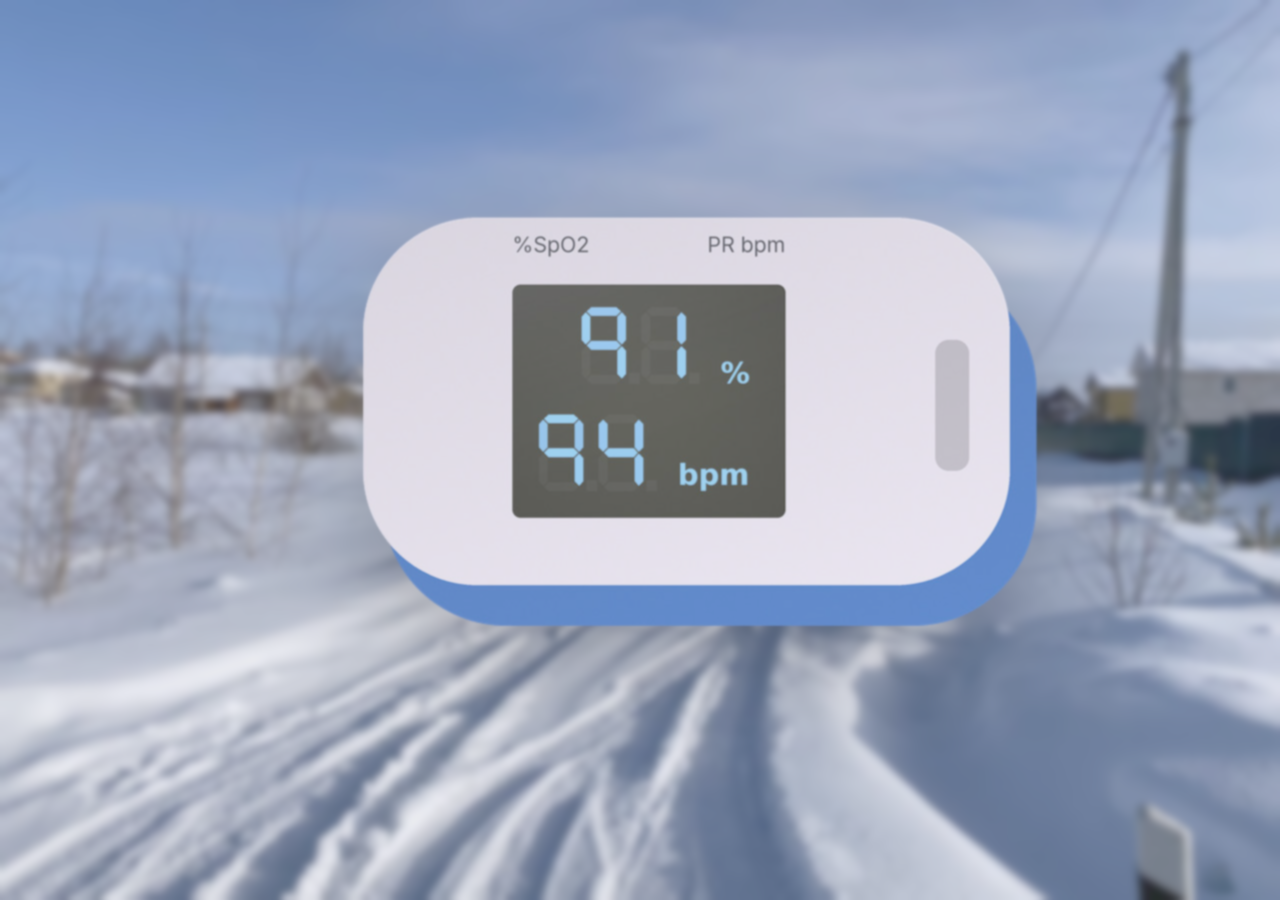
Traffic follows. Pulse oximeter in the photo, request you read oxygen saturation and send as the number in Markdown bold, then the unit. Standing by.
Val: **91** %
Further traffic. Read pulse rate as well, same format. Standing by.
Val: **94** bpm
